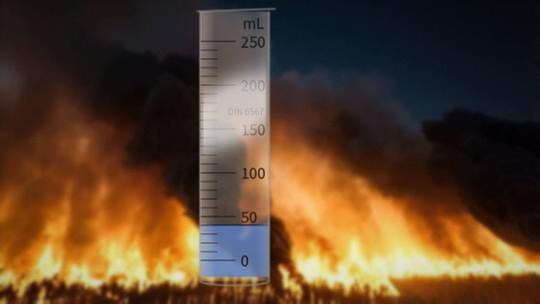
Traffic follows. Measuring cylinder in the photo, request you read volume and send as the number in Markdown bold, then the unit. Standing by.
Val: **40** mL
